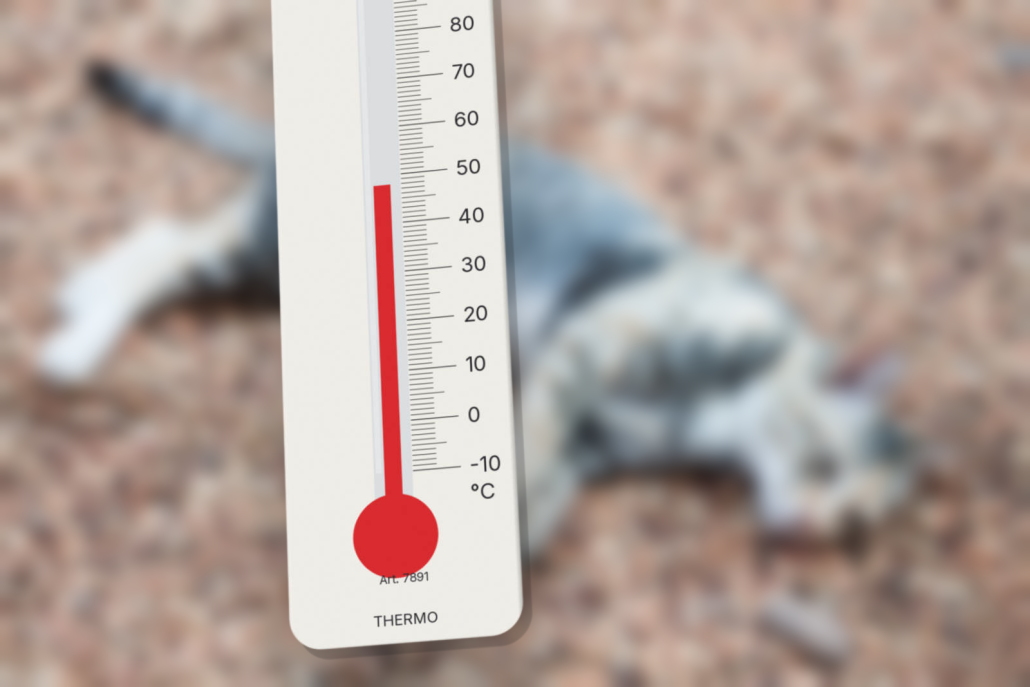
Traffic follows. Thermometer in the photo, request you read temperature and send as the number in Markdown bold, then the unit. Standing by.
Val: **48** °C
